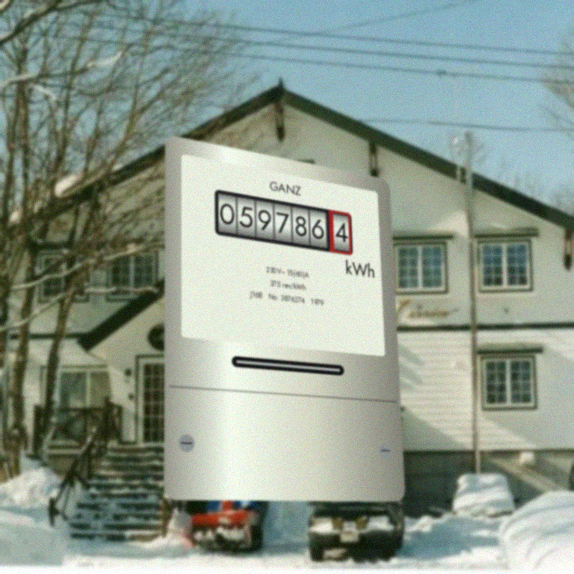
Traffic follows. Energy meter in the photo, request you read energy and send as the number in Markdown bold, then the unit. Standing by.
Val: **59786.4** kWh
